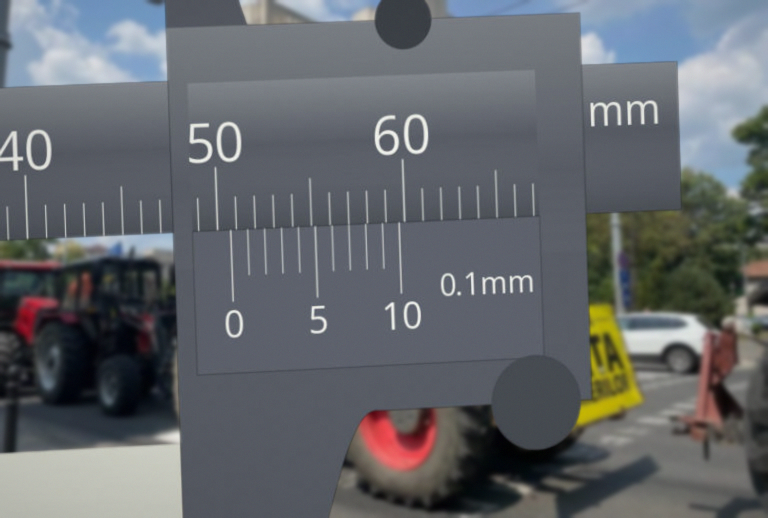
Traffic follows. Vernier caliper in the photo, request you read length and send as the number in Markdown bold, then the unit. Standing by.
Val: **50.7** mm
